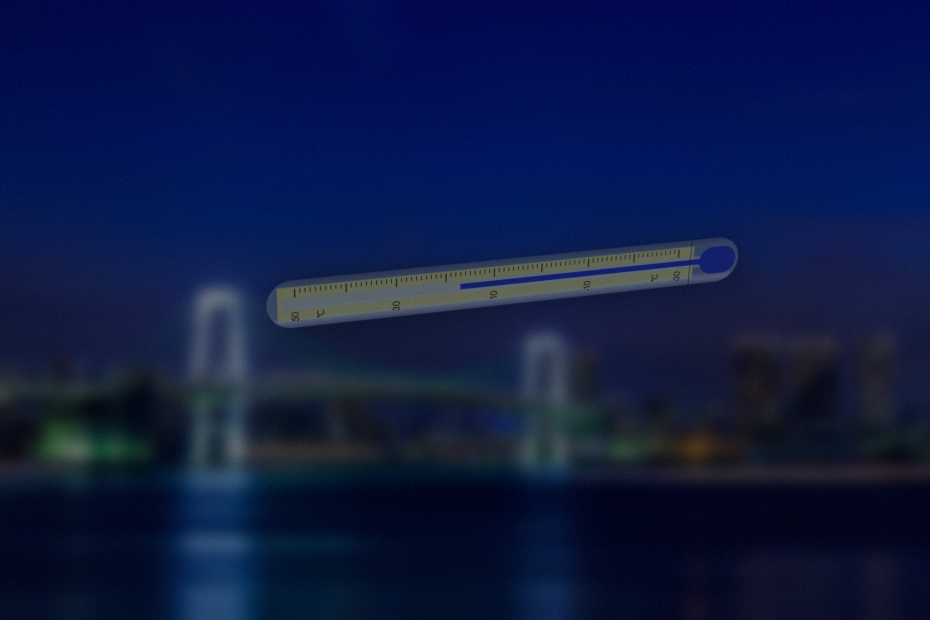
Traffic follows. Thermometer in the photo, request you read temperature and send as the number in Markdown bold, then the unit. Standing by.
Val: **17** °C
